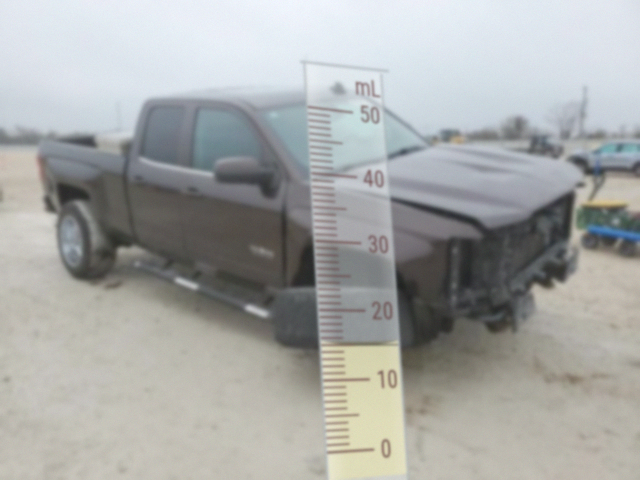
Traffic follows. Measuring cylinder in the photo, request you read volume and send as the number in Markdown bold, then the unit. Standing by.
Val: **15** mL
